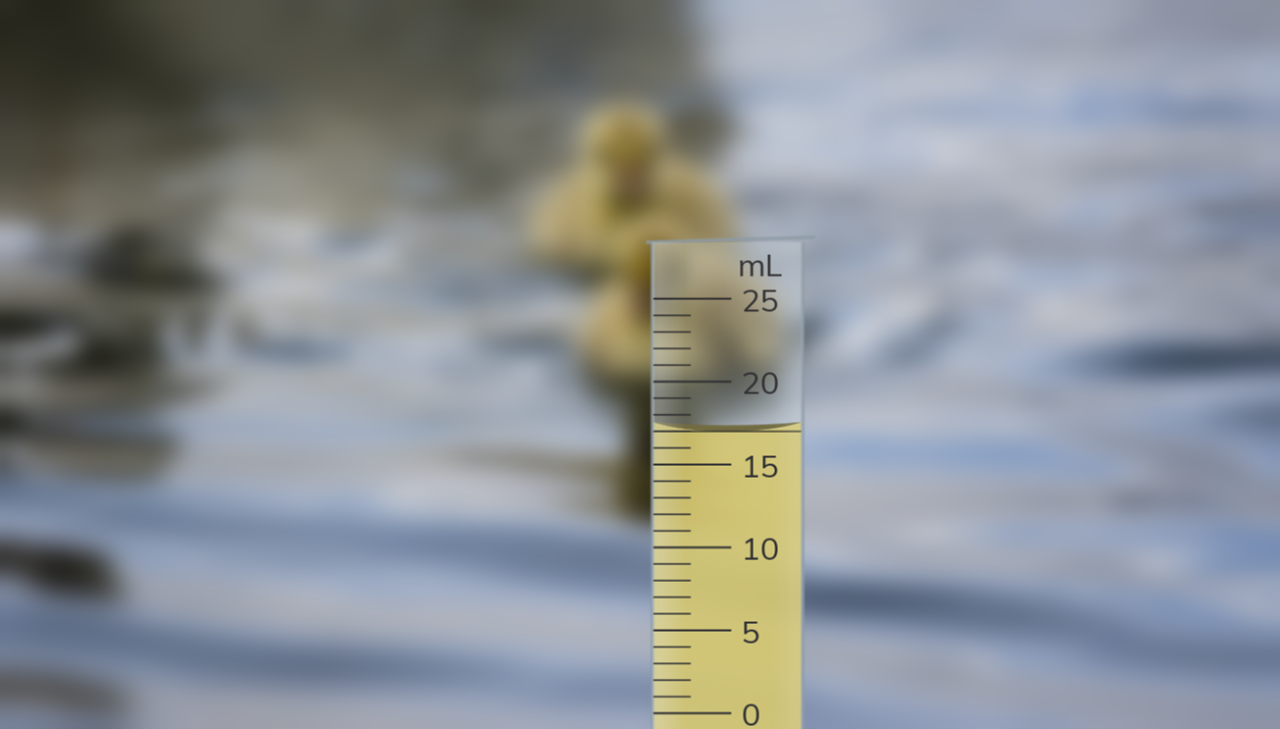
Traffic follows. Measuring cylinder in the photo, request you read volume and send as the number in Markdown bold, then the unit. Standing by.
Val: **17** mL
